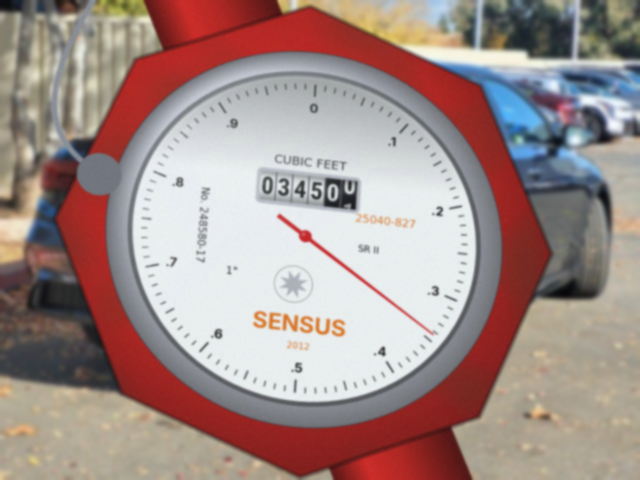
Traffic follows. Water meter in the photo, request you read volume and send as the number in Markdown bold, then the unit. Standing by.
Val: **34500.34** ft³
